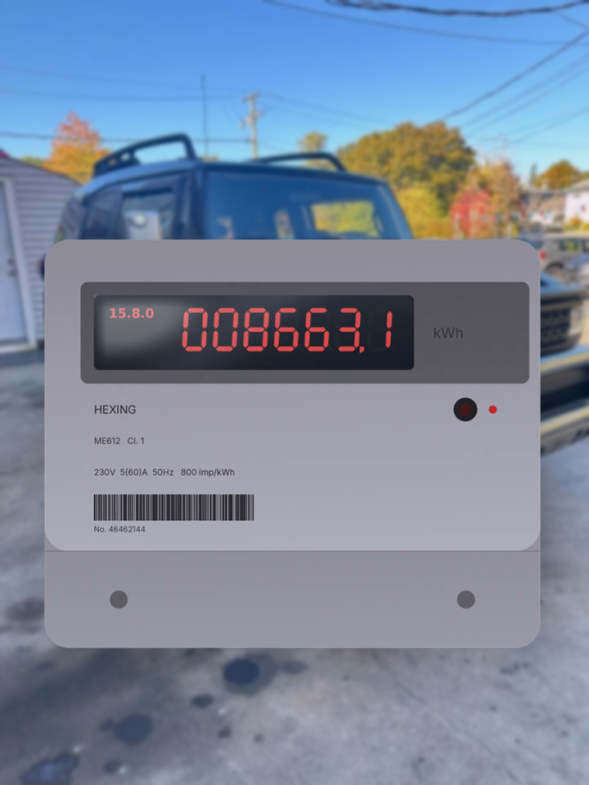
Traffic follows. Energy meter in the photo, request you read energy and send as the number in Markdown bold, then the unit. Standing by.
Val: **8663.1** kWh
